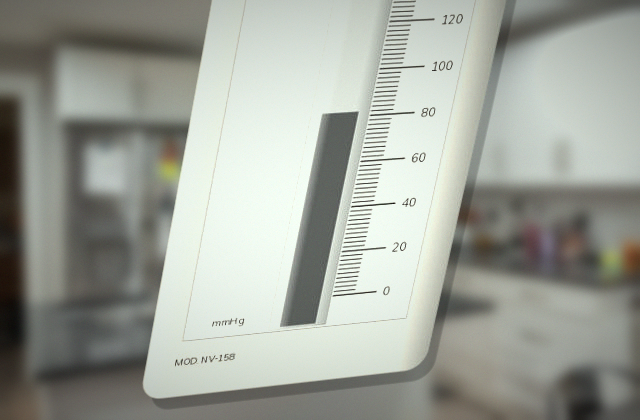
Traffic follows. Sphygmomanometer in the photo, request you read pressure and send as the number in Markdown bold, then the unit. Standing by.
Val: **82** mmHg
